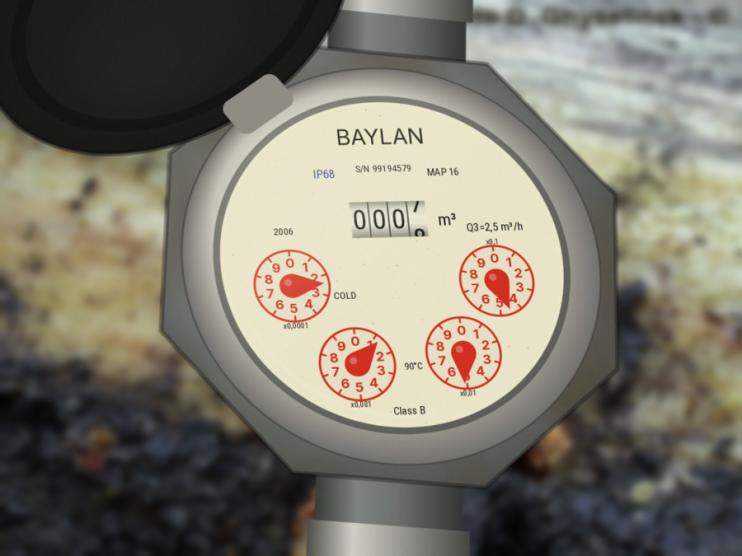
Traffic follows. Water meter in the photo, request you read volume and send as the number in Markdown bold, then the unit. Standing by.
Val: **7.4512** m³
